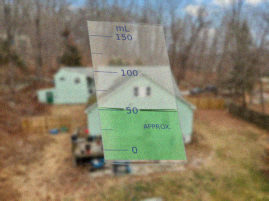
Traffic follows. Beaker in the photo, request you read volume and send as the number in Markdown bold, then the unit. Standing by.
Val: **50** mL
